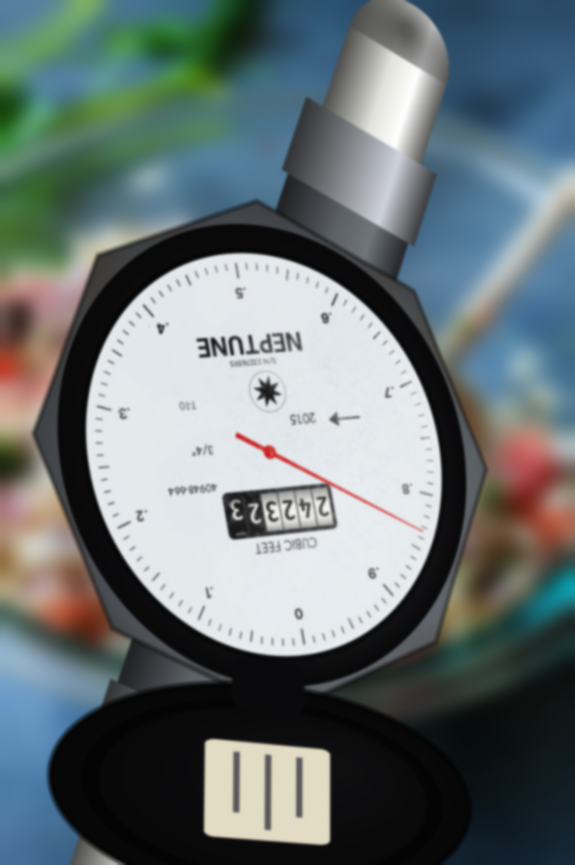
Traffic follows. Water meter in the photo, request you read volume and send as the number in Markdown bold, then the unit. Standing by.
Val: **242322.83** ft³
